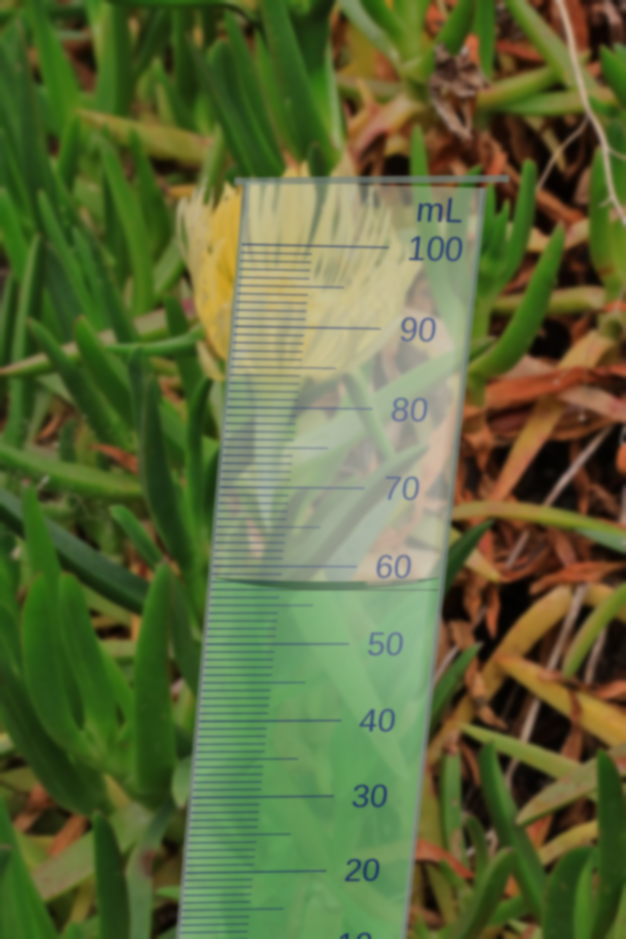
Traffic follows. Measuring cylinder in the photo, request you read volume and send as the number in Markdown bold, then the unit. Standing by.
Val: **57** mL
